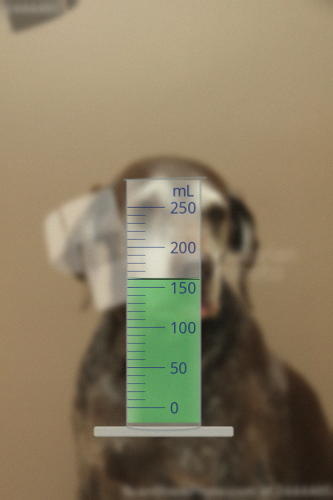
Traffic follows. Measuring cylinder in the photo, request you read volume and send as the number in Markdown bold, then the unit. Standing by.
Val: **160** mL
